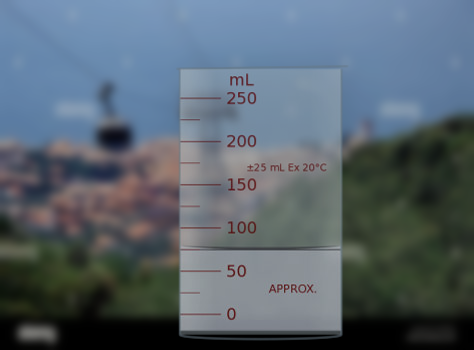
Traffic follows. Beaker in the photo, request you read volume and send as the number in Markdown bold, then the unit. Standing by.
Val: **75** mL
